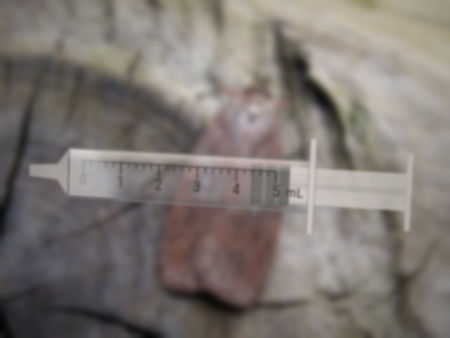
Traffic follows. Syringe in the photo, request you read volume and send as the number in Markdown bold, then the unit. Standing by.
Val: **4.4** mL
